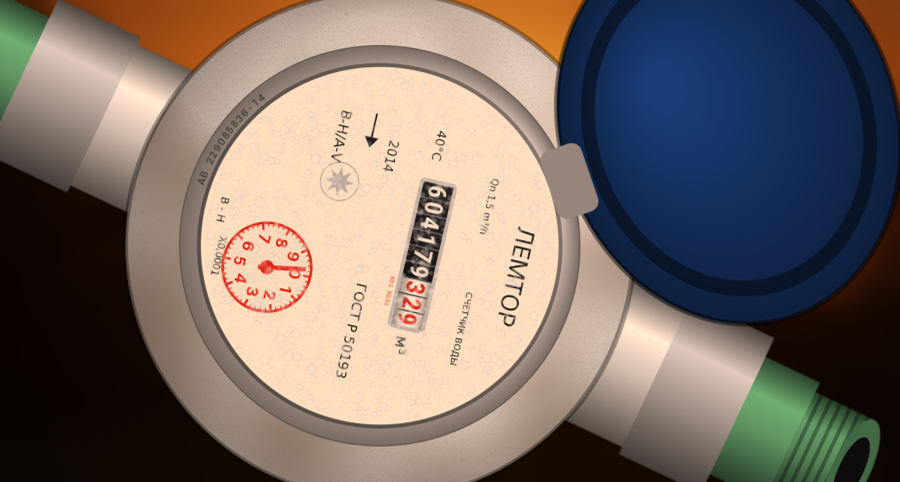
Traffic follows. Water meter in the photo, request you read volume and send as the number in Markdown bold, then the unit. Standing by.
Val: **604179.3289** m³
